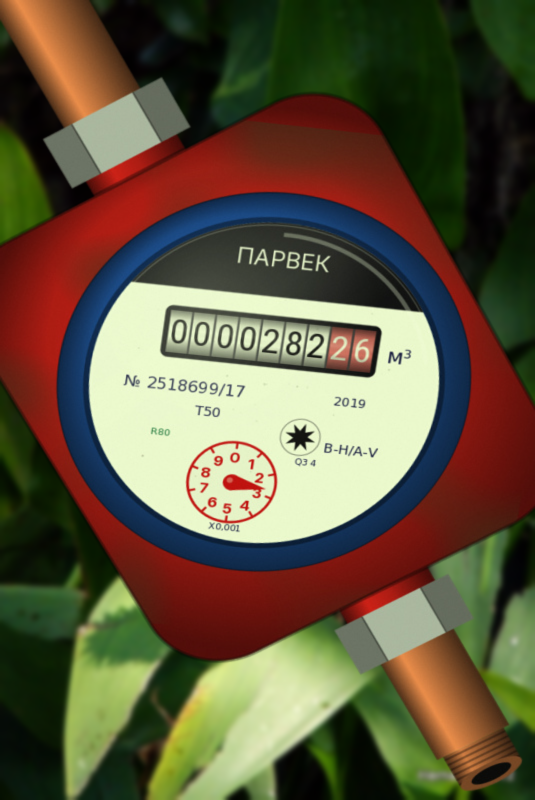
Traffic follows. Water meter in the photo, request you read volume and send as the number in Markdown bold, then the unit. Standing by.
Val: **282.262** m³
